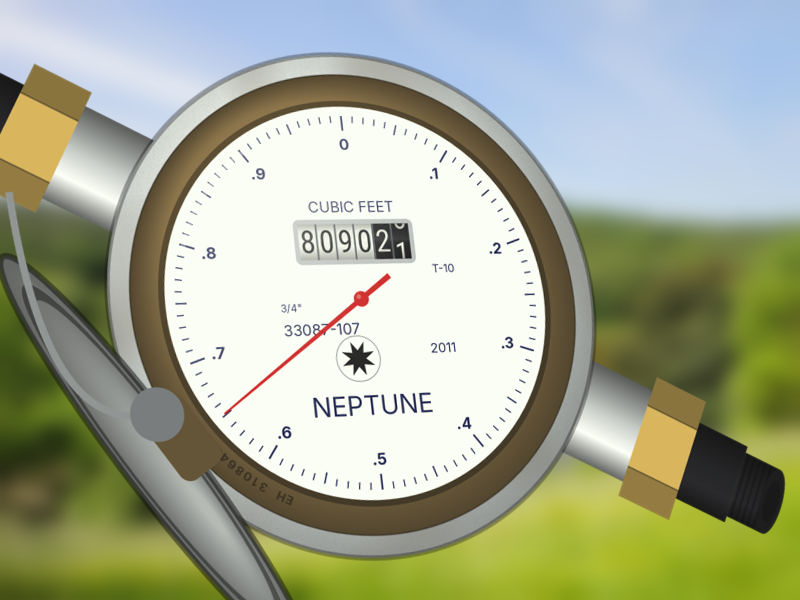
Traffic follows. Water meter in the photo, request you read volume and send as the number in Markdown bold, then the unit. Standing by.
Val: **809020.65** ft³
